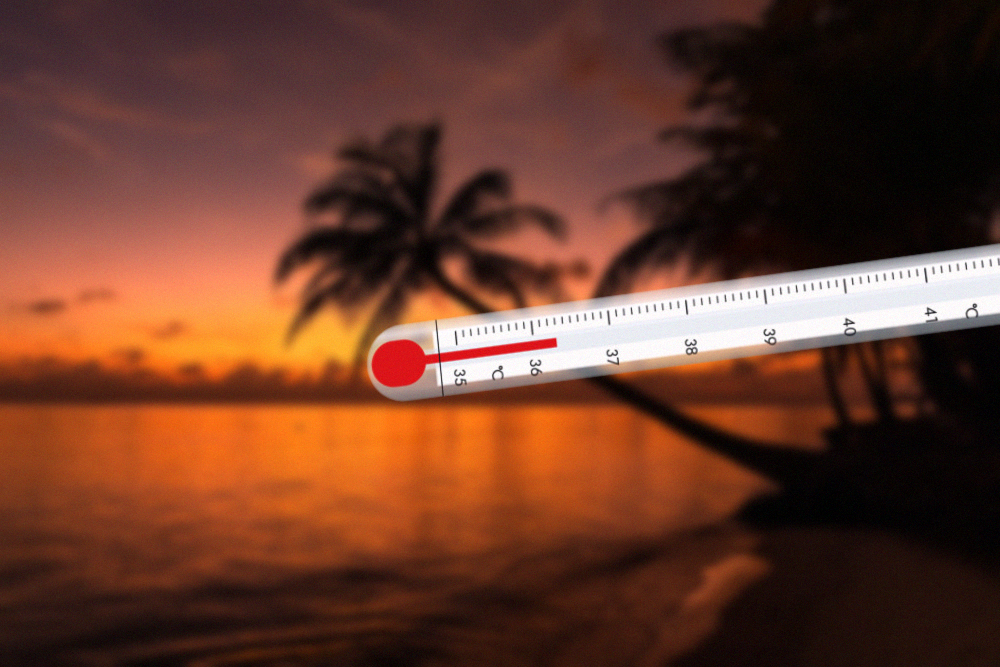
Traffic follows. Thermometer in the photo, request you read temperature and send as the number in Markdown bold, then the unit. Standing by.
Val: **36.3** °C
